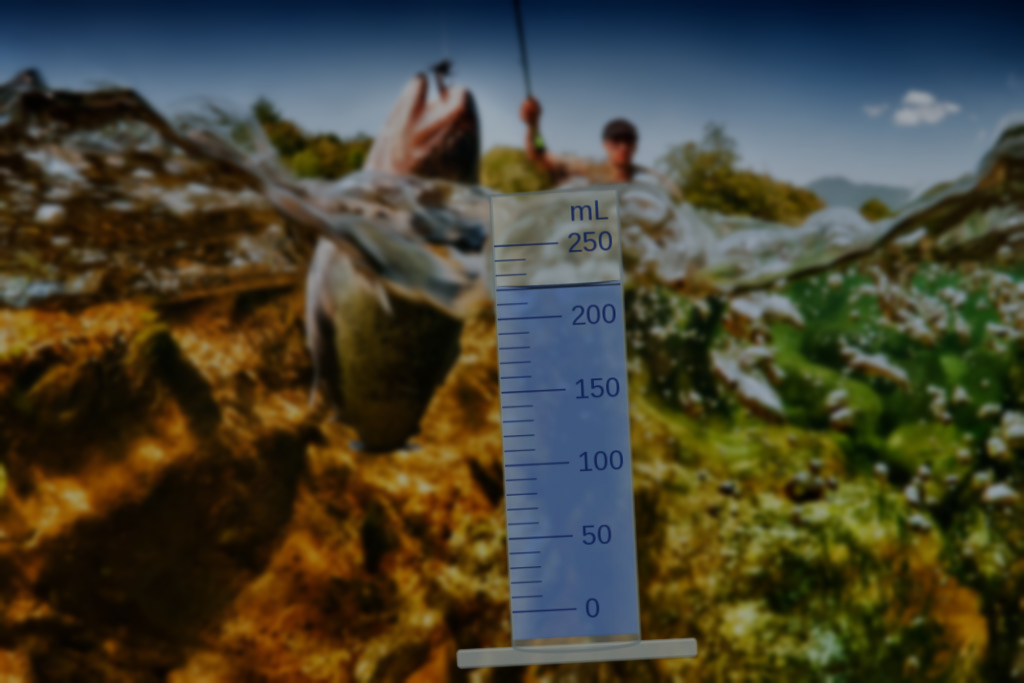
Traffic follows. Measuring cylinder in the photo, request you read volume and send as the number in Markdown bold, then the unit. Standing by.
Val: **220** mL
